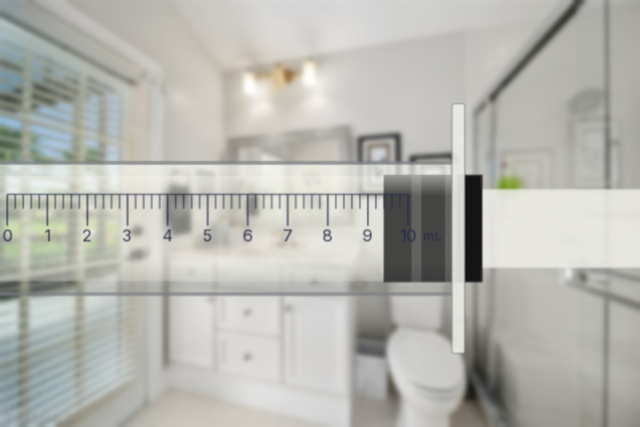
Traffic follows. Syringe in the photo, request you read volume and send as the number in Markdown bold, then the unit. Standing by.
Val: **9.4** mL
